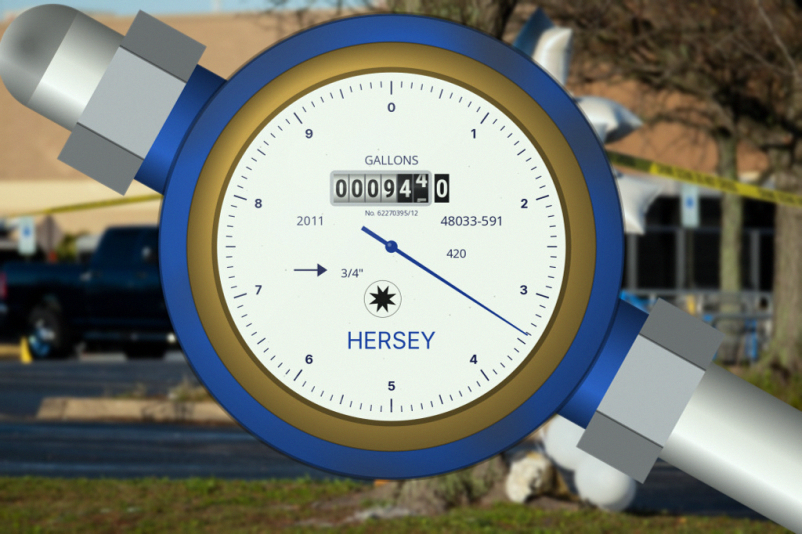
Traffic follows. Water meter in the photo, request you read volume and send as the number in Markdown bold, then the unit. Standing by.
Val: **9443.4** gal
